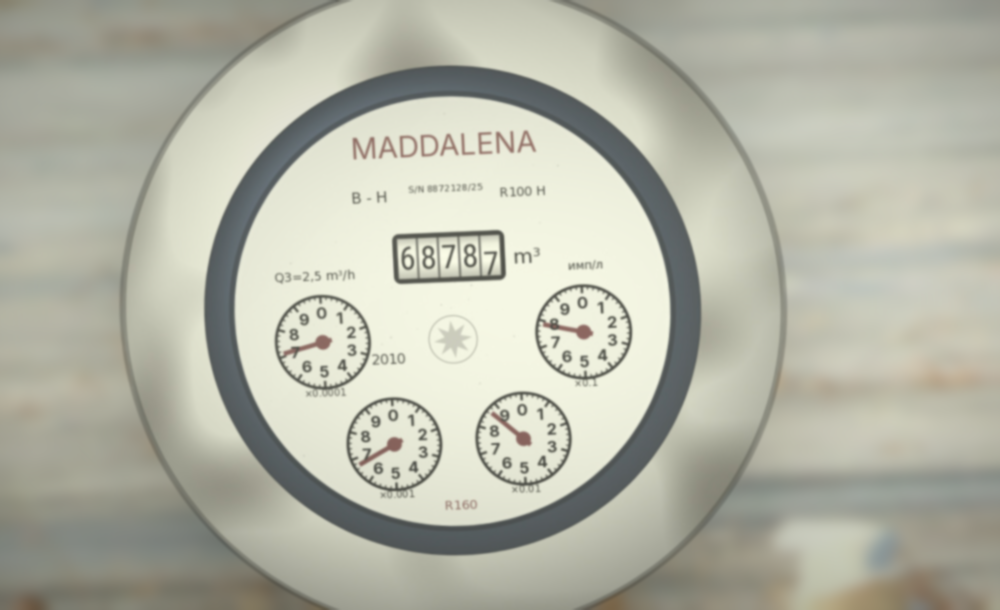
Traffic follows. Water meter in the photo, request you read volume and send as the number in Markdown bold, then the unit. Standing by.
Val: **68786.7867** m³
